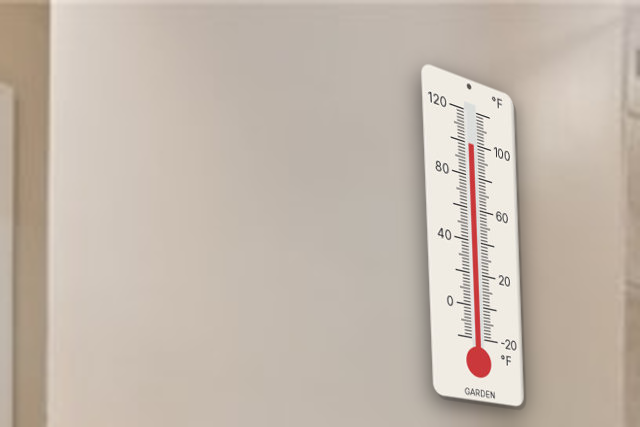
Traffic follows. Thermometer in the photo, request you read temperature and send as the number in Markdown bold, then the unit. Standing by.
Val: **100** °F
